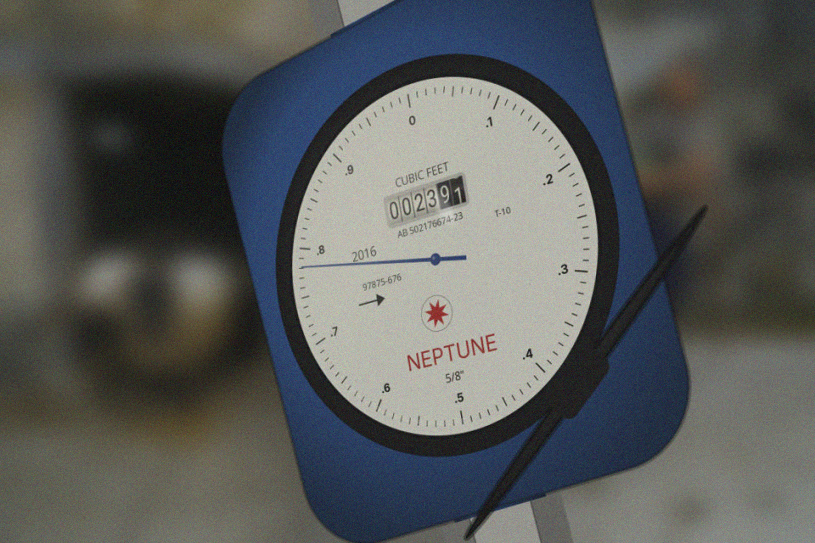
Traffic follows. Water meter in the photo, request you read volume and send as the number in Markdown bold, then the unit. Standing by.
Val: **2390.78** ft³
